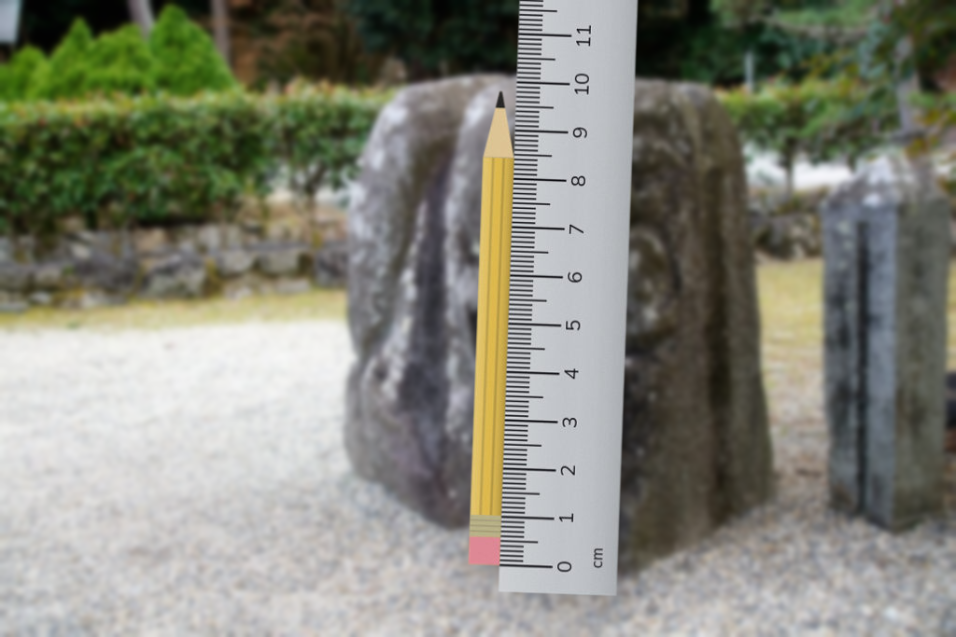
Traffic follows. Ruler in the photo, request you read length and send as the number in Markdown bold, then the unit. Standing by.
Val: **9.8** cm
